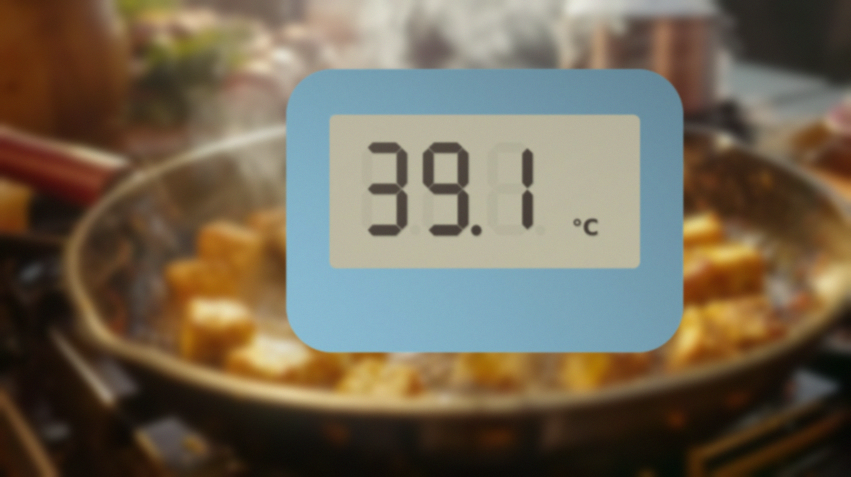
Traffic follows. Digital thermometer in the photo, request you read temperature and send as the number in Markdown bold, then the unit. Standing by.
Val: **39.1** °C
